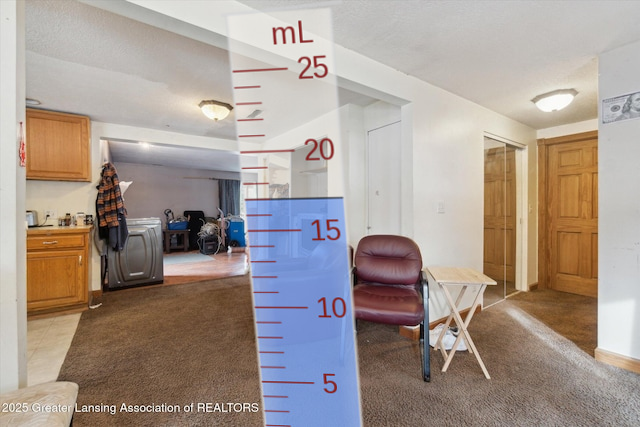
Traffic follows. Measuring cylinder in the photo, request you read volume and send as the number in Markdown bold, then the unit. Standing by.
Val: **17** mL
